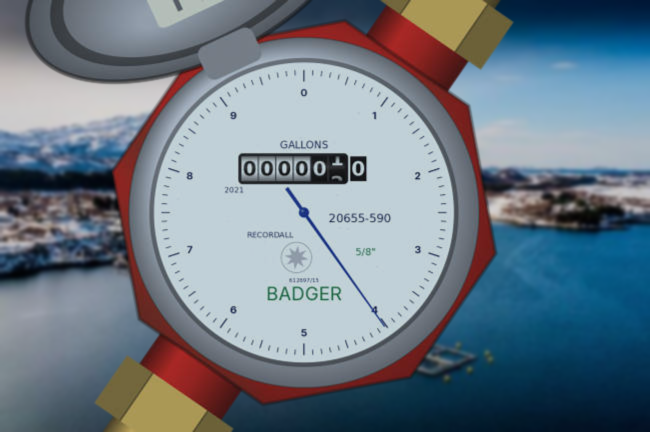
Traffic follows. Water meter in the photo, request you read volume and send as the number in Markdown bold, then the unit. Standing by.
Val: **14.0** gal
